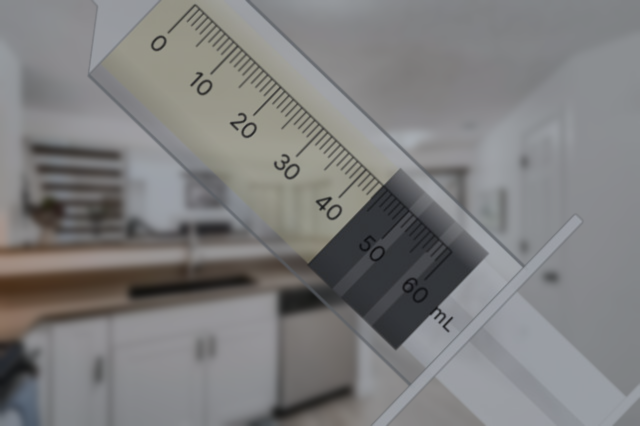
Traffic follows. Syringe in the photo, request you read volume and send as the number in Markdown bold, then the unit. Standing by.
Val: **44** mL
